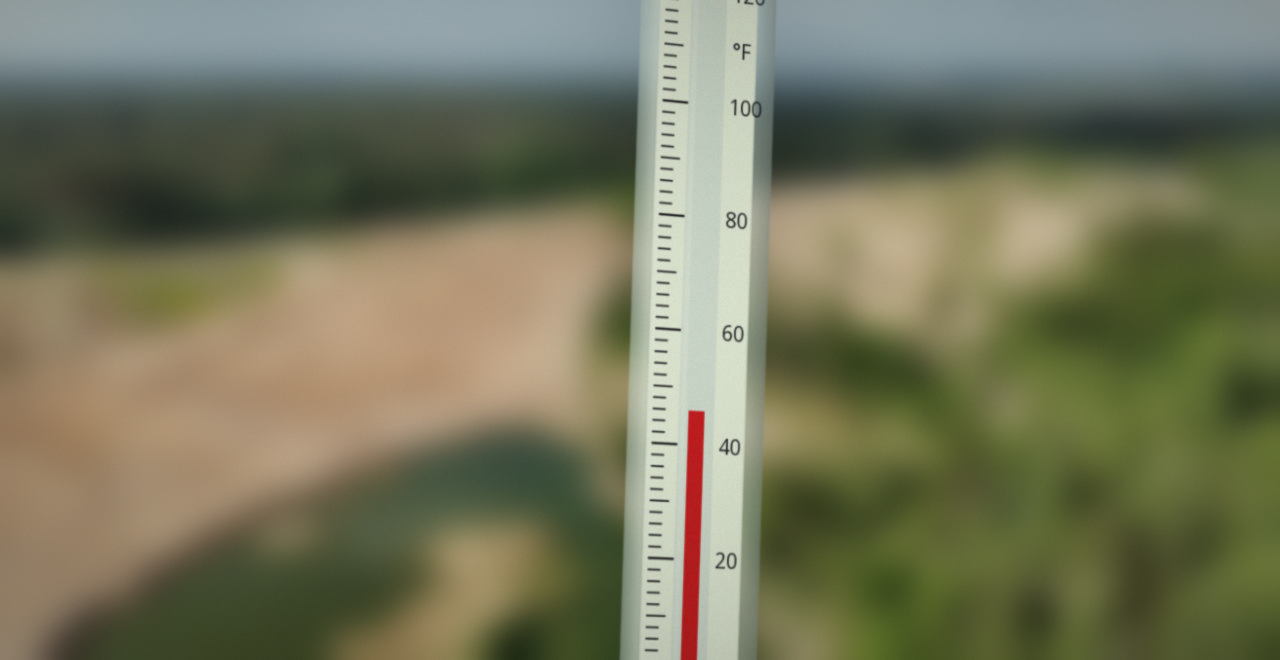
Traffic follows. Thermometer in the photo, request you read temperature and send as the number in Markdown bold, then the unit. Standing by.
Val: **46** °F
